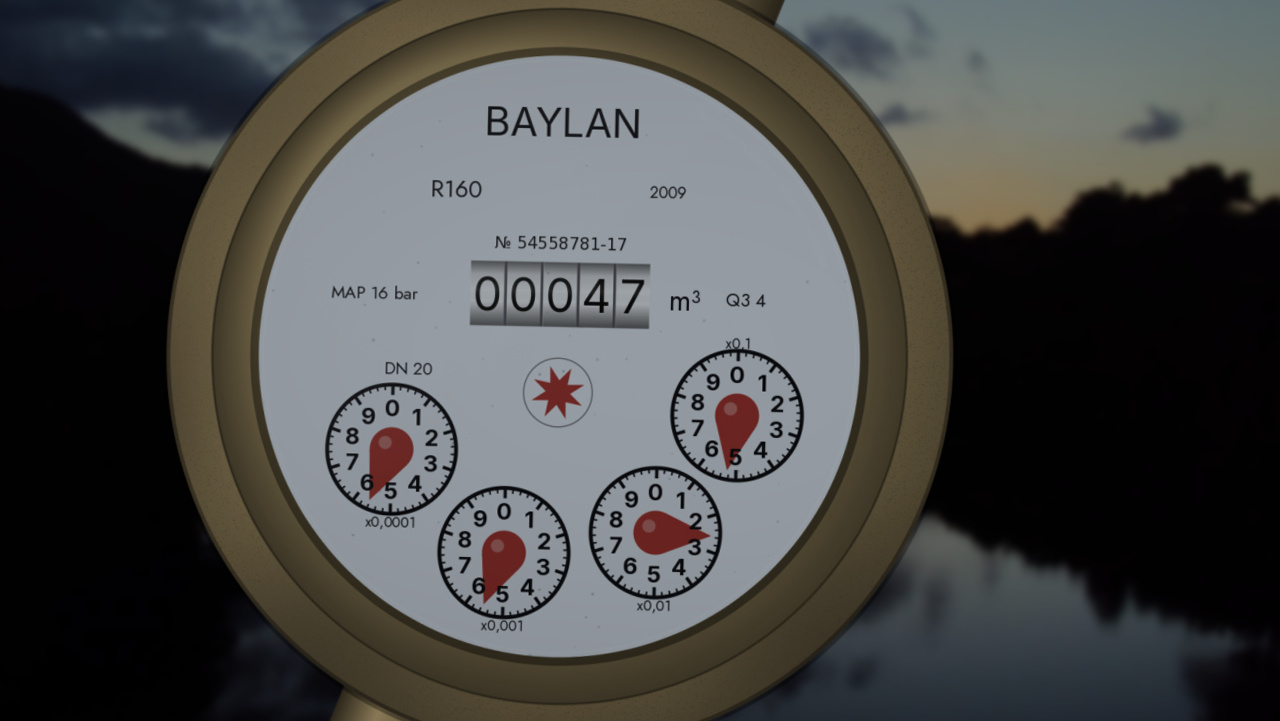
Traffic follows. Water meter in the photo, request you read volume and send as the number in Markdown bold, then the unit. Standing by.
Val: **47.5255** m³
